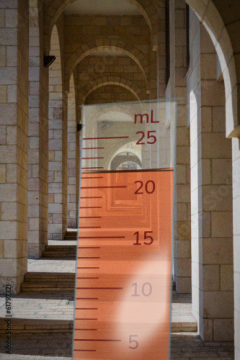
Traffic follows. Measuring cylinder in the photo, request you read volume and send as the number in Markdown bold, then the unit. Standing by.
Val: **21.5** mL
